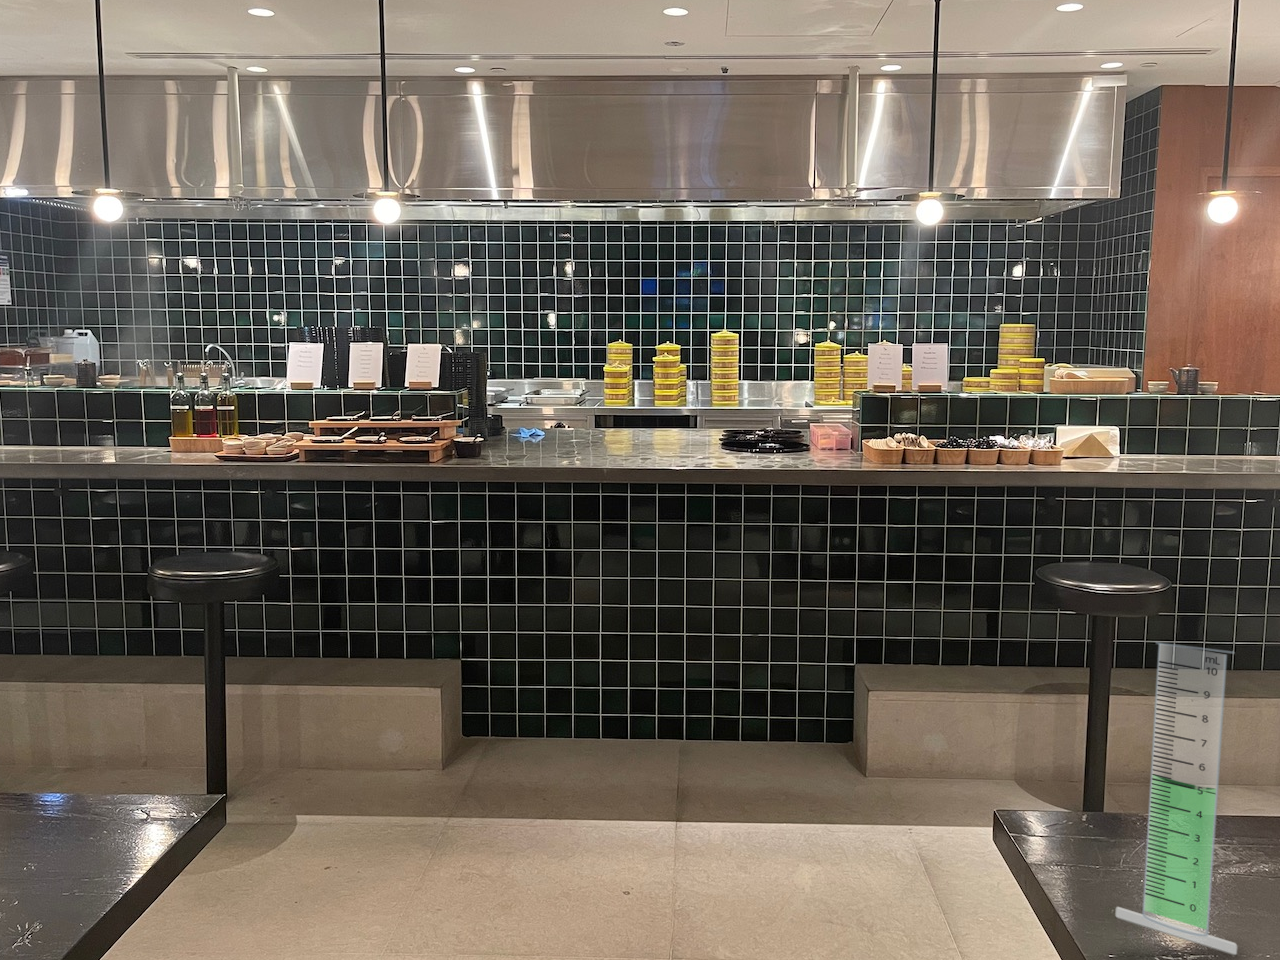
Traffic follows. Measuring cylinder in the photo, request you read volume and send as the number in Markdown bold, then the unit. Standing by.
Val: **5** mL
